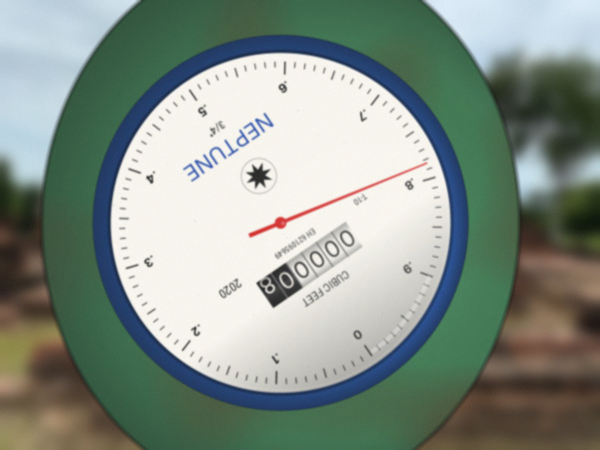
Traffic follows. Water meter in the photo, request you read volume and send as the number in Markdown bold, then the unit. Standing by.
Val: **7.78** ft³
